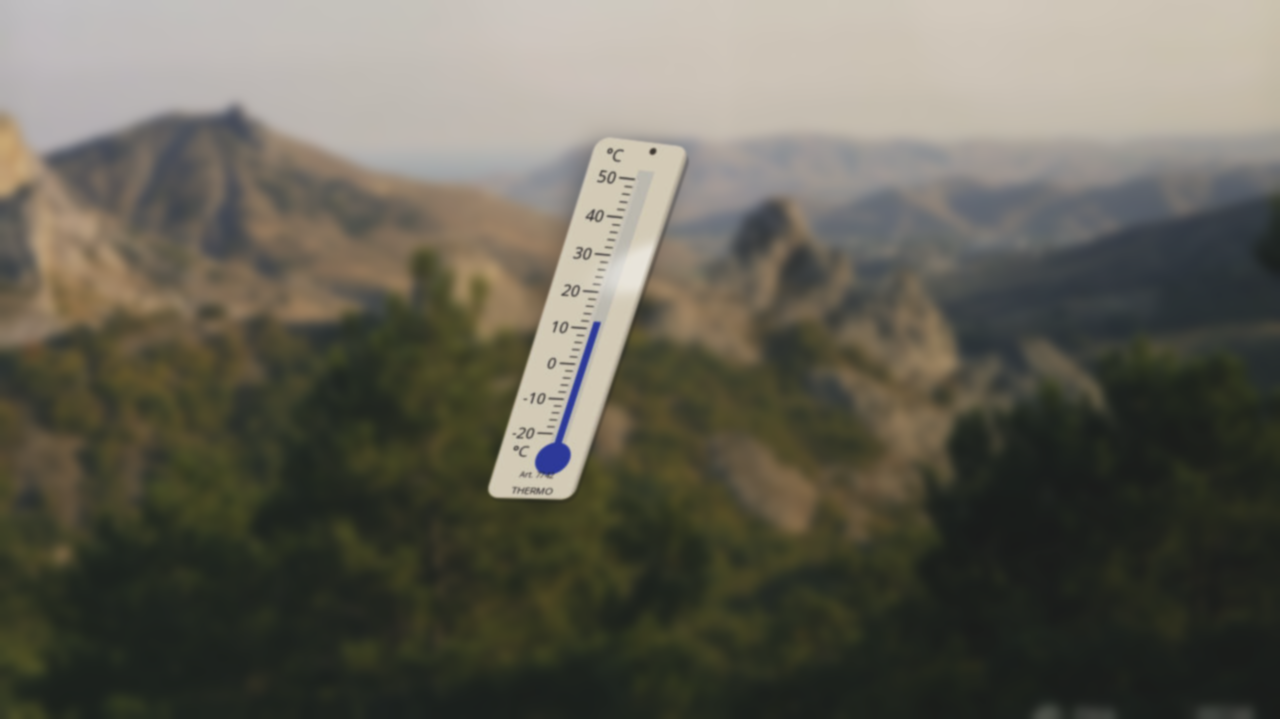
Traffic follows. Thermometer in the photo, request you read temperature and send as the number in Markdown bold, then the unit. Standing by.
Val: **12** °C
